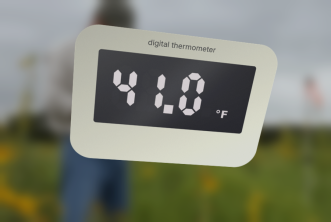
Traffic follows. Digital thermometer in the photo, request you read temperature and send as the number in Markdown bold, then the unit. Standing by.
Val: **41.0** °F
